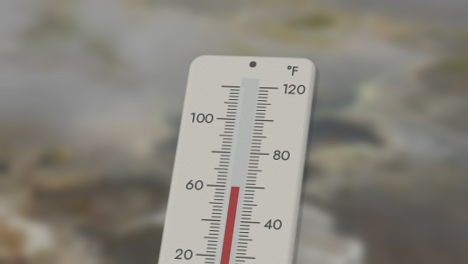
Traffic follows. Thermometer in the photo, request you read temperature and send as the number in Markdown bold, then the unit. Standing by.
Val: **60** °F
